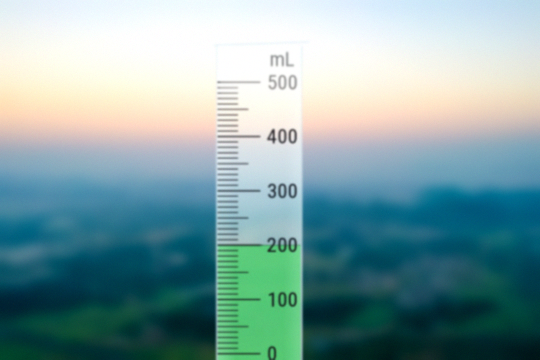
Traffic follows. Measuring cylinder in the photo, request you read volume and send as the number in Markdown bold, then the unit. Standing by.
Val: **200** mL
